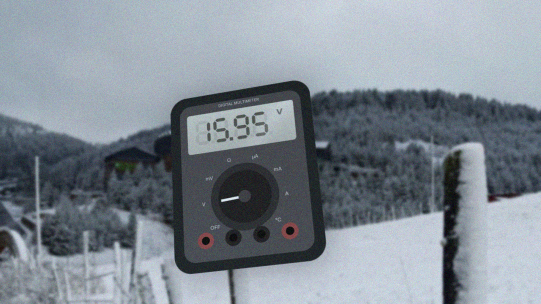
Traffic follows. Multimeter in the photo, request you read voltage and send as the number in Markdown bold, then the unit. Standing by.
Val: **15.95** V
